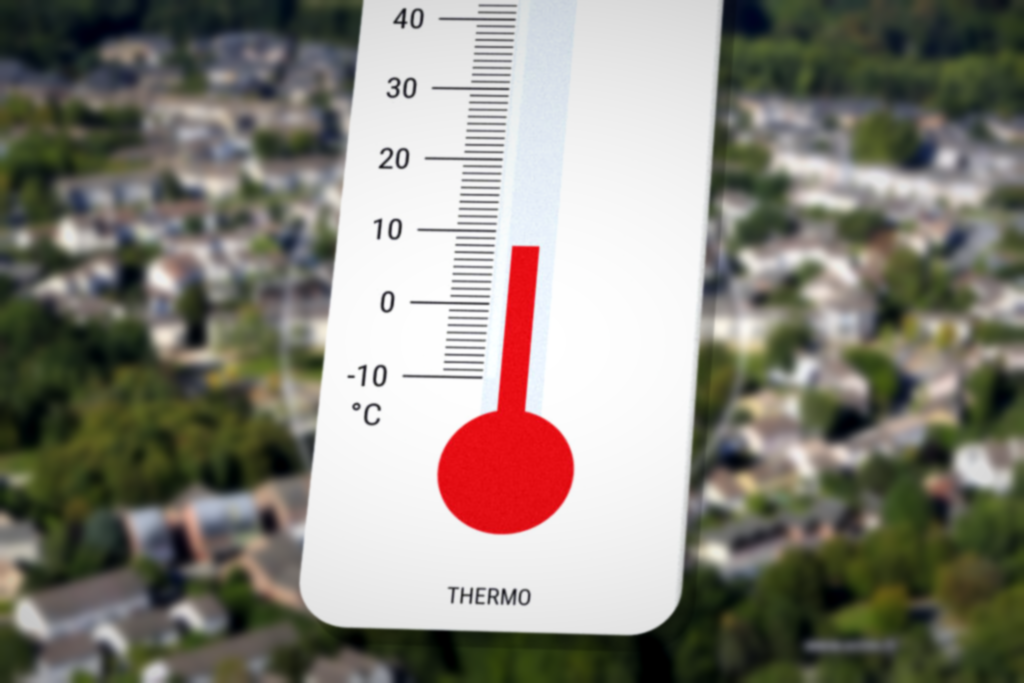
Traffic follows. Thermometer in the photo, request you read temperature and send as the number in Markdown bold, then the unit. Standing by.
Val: **8** °C
